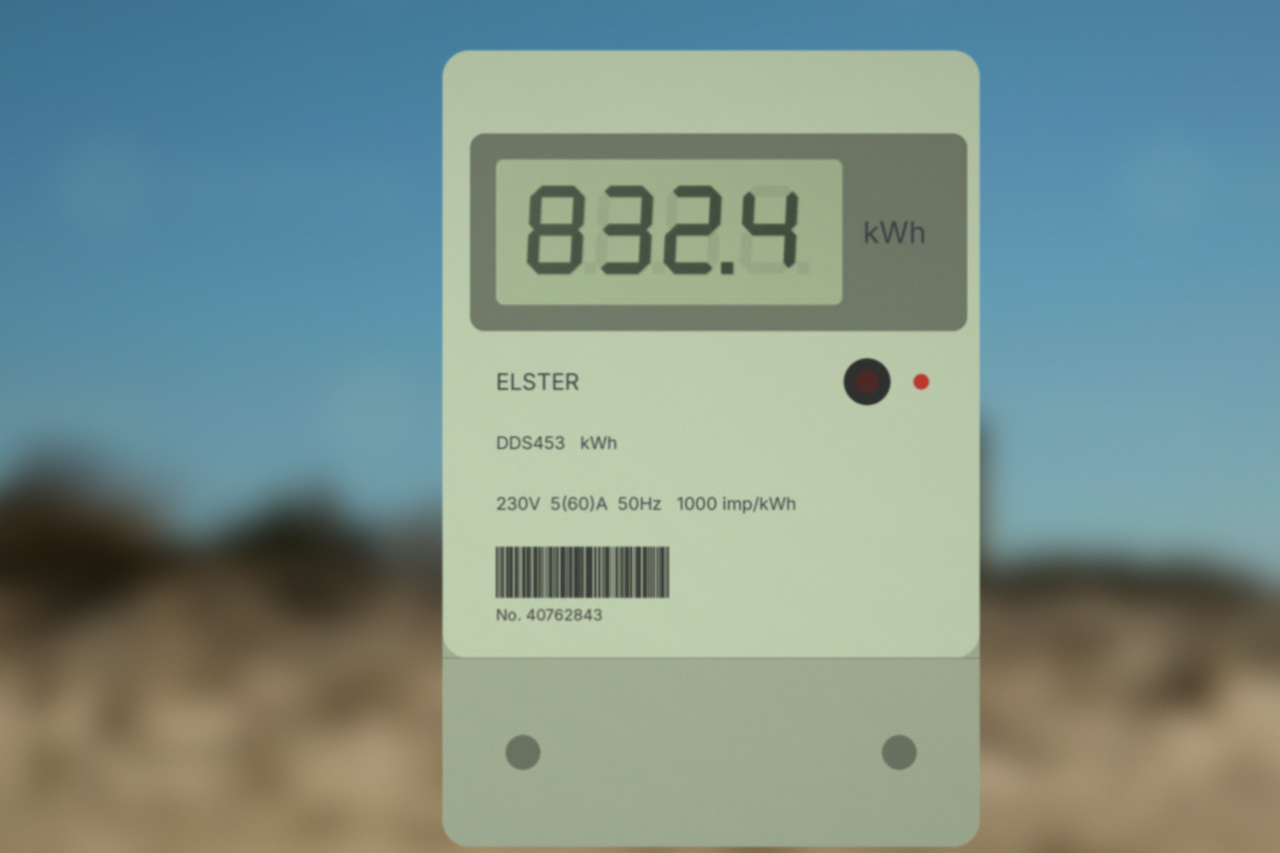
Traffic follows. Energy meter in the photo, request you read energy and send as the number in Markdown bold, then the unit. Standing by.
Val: **832.4** kWh
